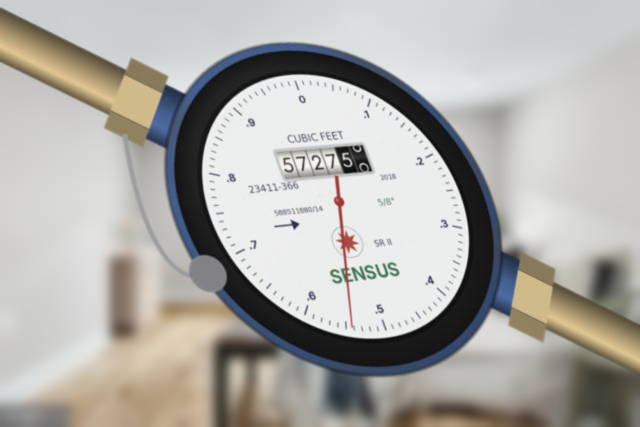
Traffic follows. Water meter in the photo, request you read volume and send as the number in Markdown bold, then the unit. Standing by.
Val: **572758.54** ft³
